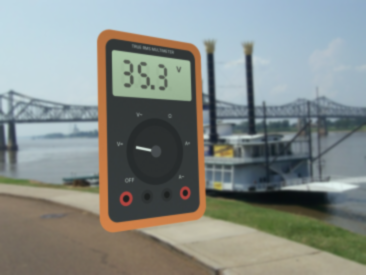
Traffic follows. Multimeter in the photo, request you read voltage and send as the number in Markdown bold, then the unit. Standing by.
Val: **35.3** V
